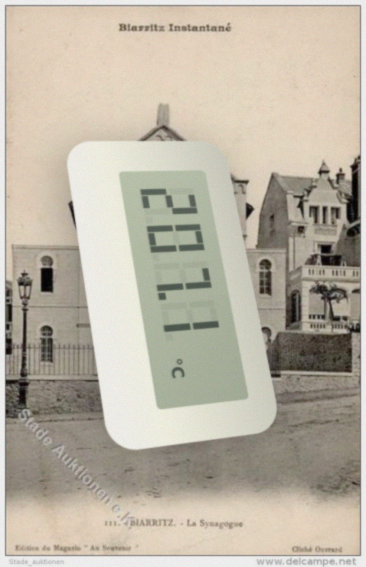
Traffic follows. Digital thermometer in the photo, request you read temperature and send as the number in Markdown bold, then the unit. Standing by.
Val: **207.1** °C
